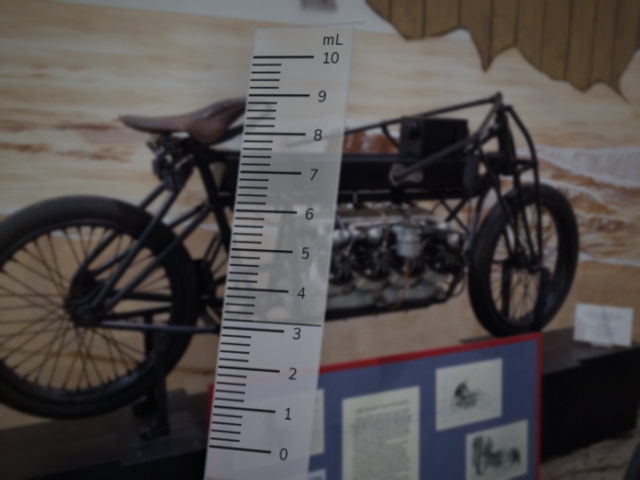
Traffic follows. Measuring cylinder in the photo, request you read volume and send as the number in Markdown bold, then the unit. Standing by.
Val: **3.2** mL
